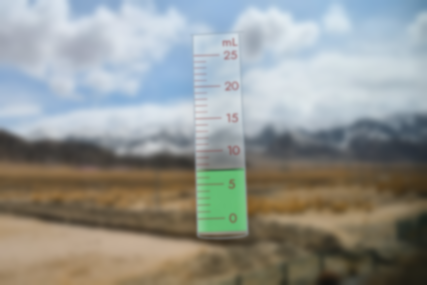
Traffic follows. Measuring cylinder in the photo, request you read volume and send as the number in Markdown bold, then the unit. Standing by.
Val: **7** mL
